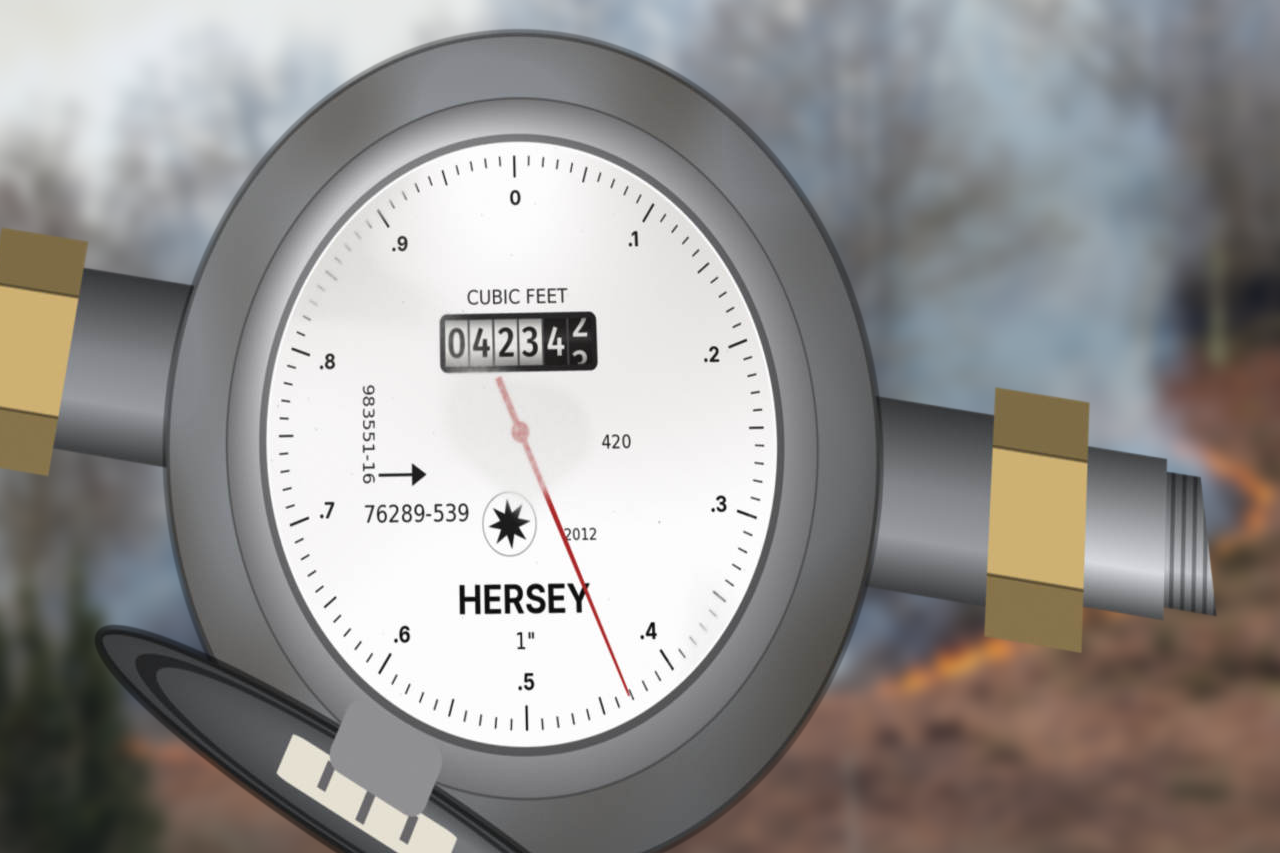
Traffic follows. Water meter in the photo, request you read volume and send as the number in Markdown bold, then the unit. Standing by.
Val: **42342.43** ft³
